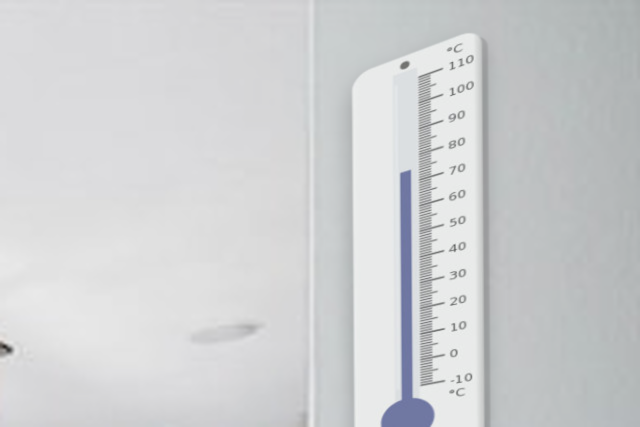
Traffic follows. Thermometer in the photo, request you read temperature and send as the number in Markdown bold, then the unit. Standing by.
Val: **75** °C
